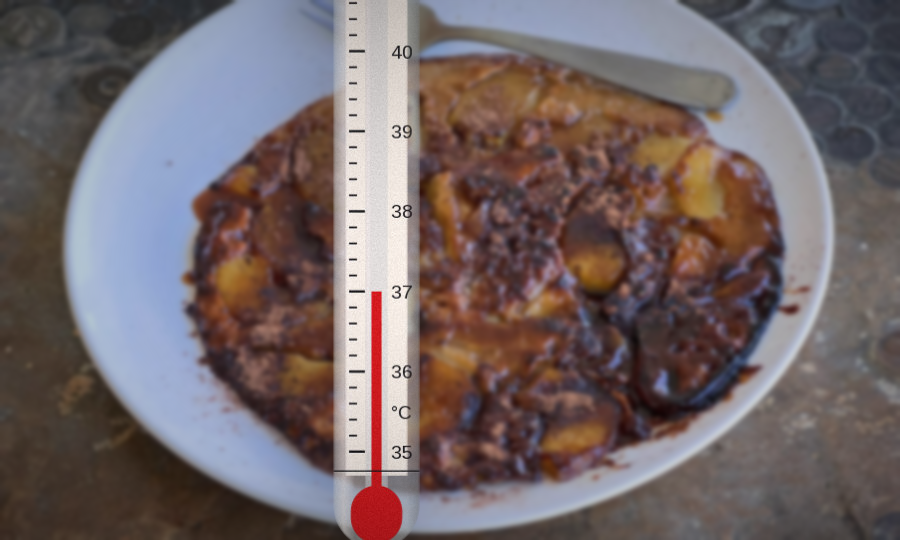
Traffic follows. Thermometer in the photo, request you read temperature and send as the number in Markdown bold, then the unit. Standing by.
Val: **37** °C
